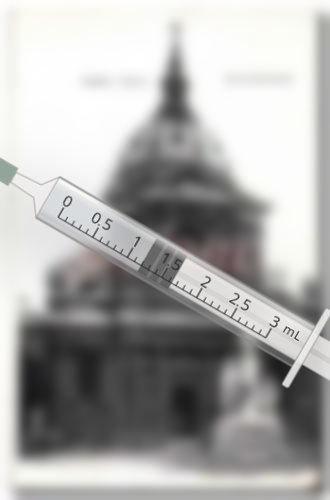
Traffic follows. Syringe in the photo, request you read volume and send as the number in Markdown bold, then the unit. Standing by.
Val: **1.2** mL
